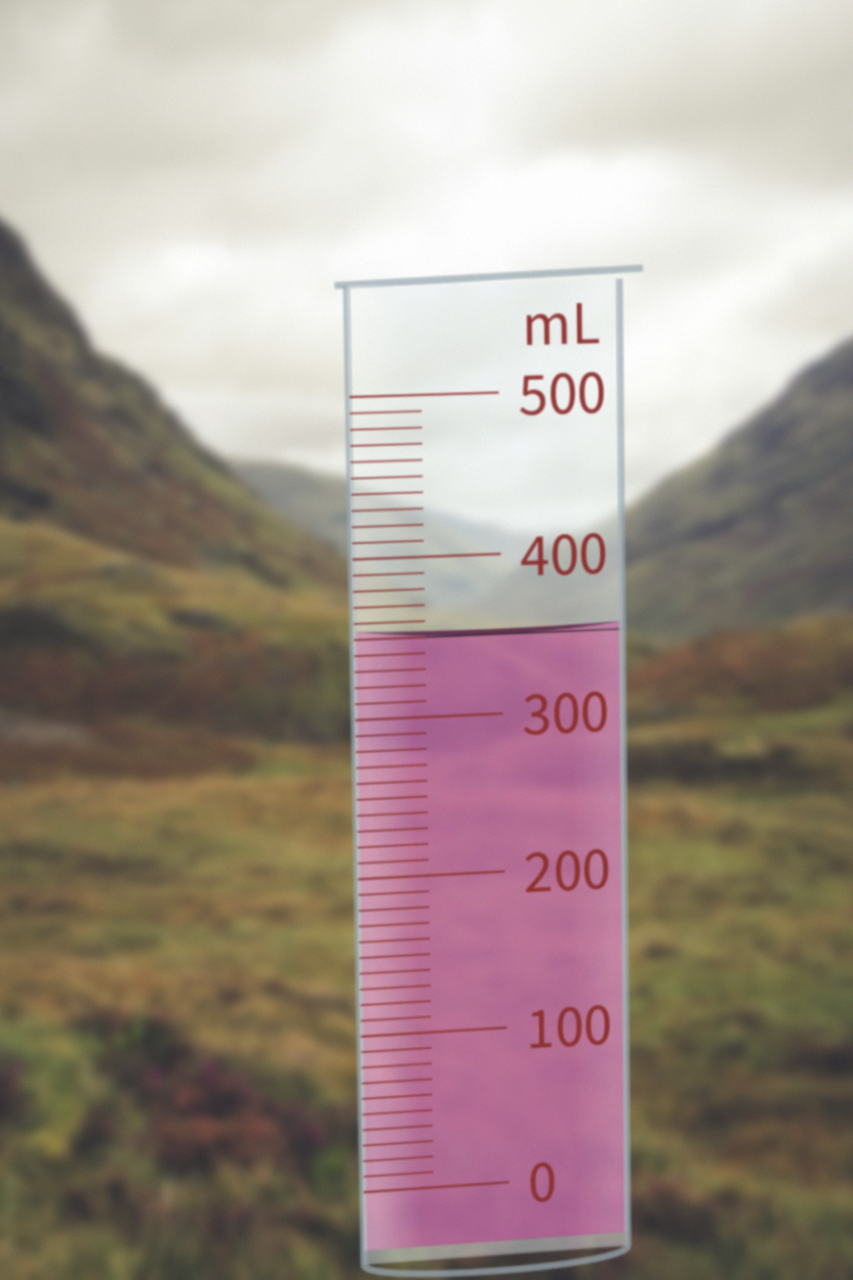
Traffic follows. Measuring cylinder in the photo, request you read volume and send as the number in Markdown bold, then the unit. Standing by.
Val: **350** mL
